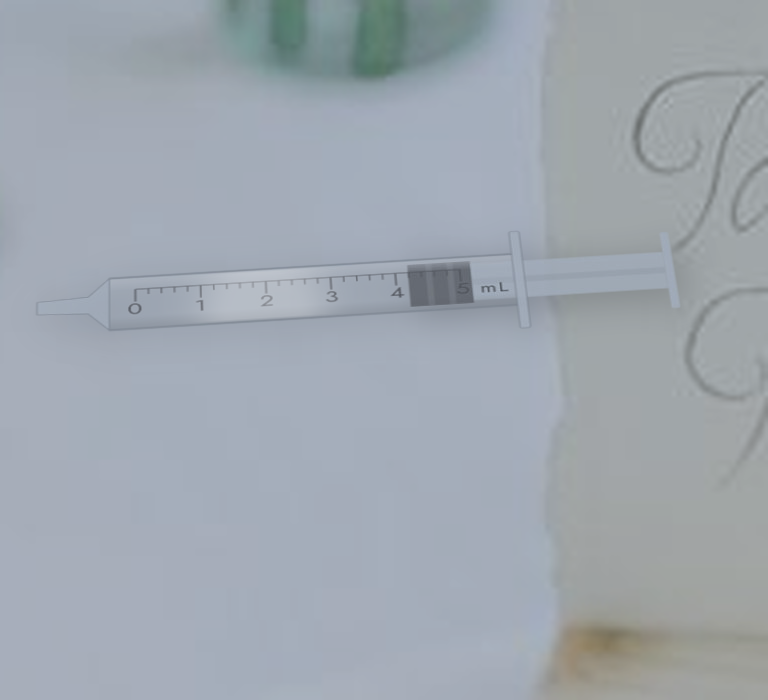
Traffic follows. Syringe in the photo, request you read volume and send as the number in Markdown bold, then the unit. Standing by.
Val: **4.2** mL
